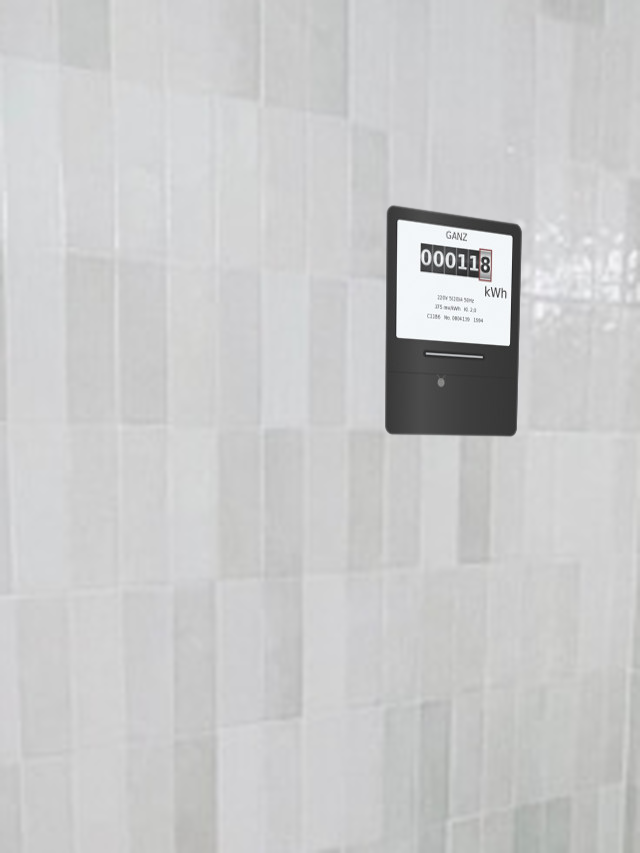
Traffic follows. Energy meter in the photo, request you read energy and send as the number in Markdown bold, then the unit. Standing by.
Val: **11.8** kWh
